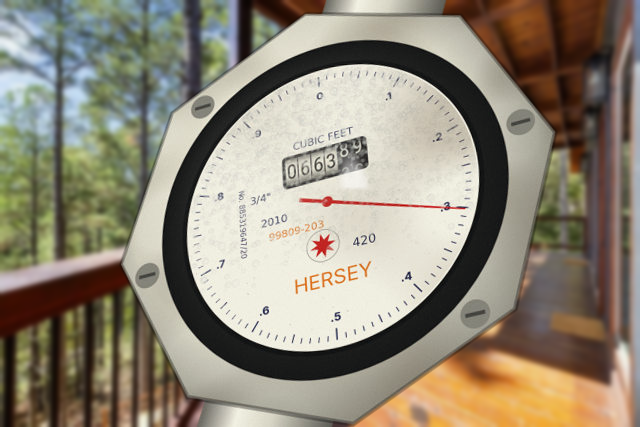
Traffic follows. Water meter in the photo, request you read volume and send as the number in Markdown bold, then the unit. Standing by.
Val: **66389.30** ft³
